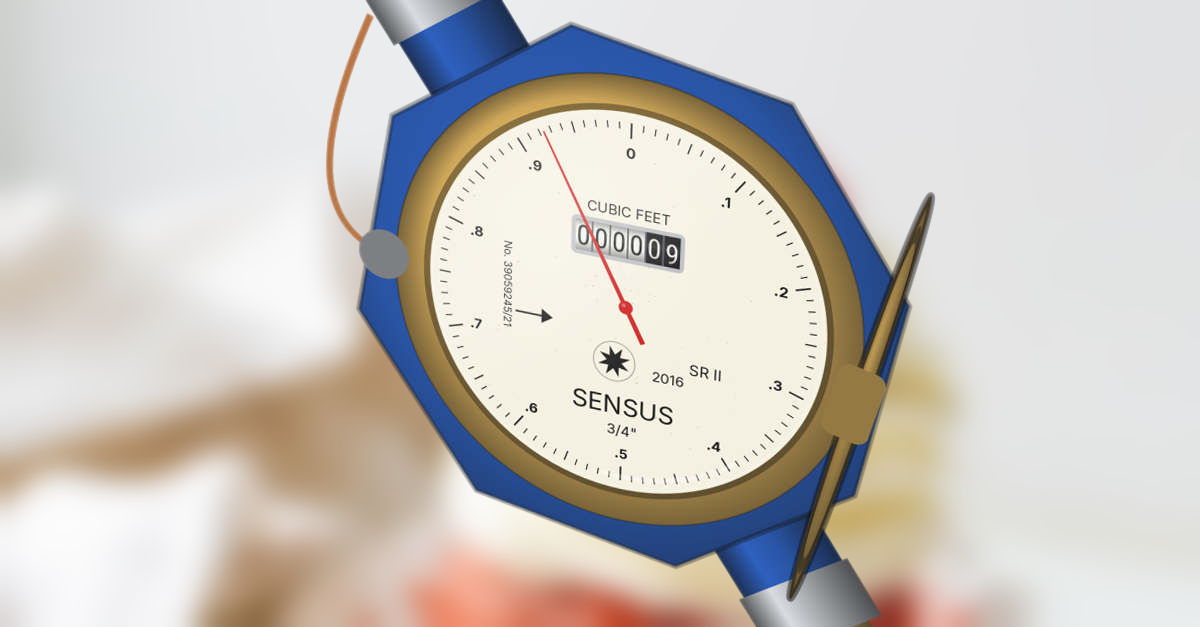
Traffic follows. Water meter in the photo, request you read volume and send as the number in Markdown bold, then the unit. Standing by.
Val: **8.92** ft³
